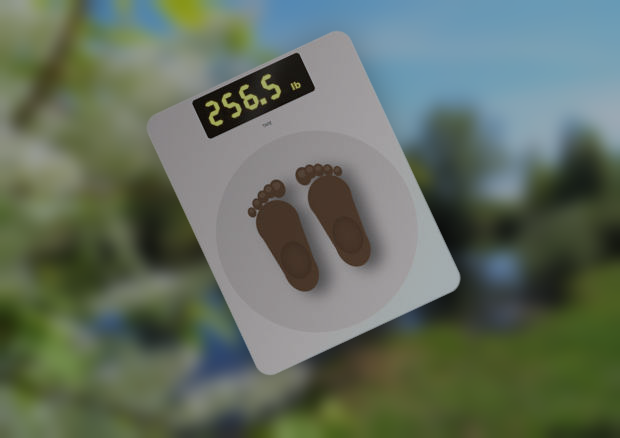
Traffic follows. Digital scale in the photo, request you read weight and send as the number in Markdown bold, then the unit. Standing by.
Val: **256.5** lb
